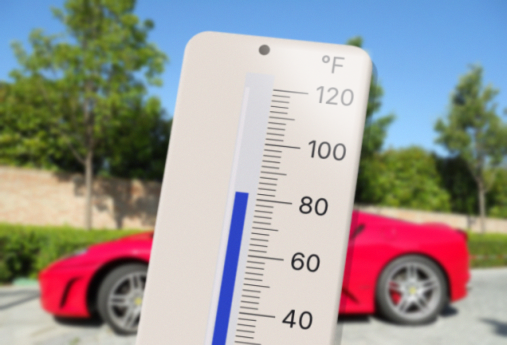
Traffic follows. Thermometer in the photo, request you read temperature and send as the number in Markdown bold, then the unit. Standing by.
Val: **82** °F
